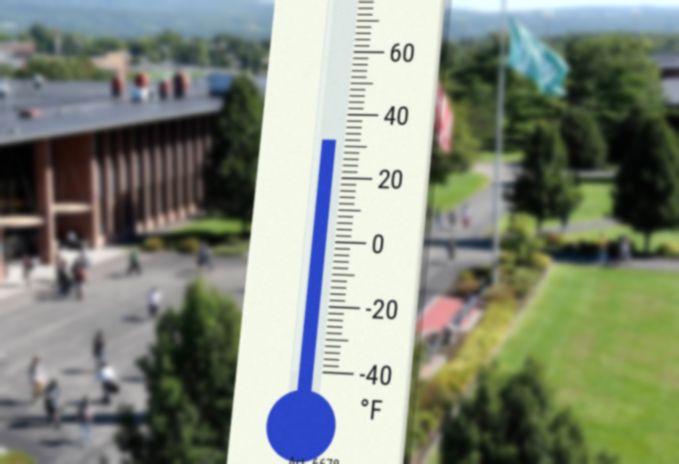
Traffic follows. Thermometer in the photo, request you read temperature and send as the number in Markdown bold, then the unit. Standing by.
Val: **32** °F
